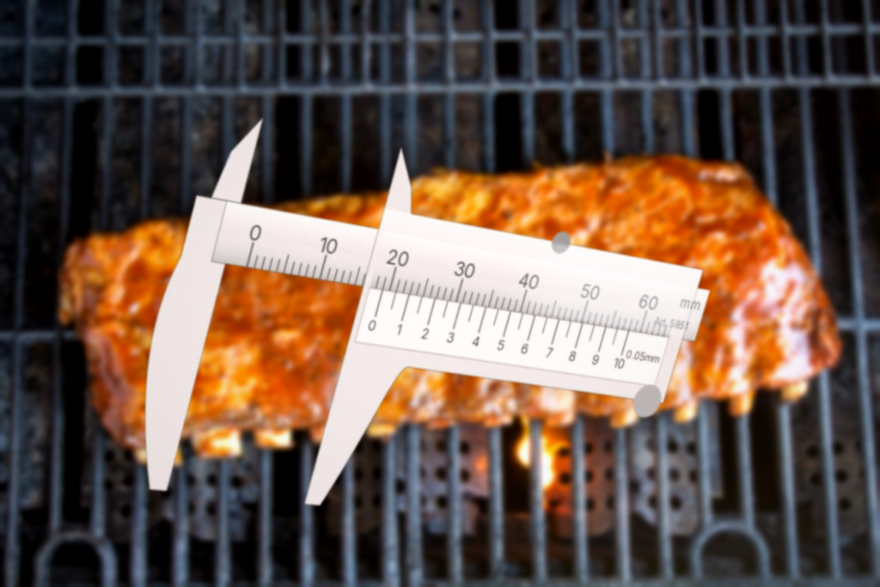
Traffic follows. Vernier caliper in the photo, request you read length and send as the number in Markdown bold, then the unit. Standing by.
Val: **19.0** mm
